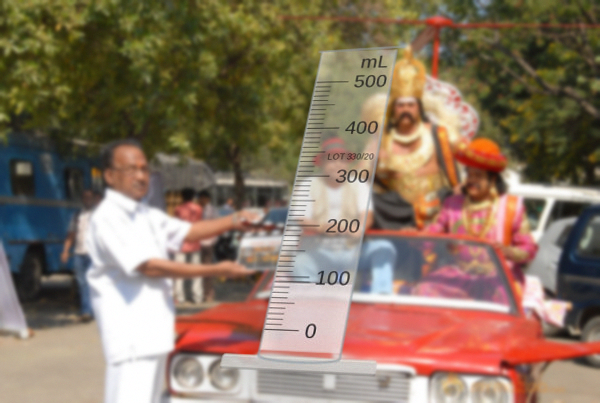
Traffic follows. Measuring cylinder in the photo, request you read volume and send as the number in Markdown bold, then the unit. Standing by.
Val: **90** mL
